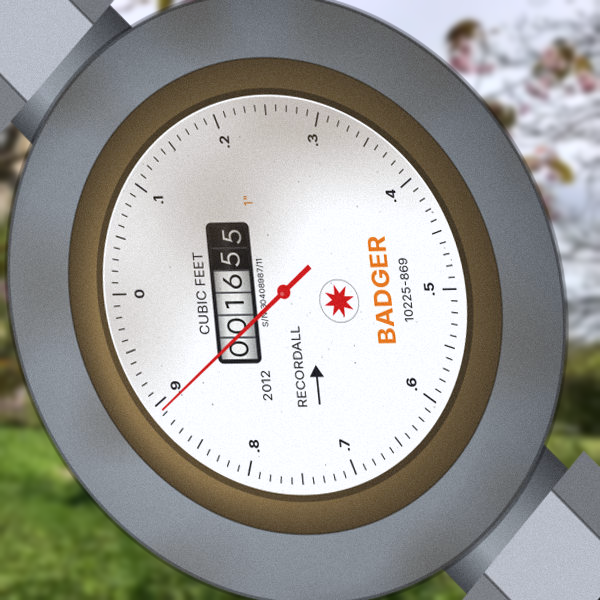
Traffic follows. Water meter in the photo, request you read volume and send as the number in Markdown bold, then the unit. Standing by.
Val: **1654.89** ft³
